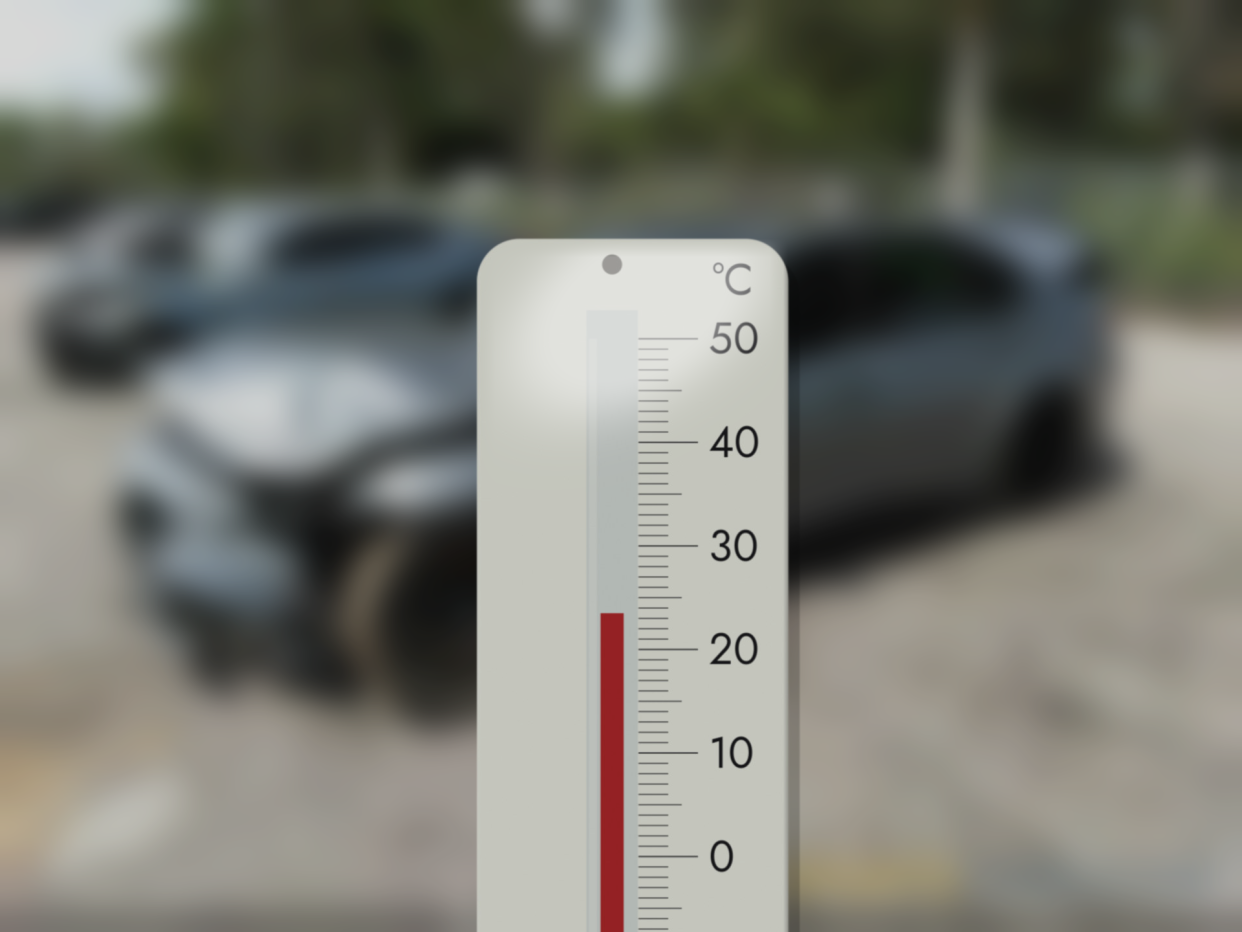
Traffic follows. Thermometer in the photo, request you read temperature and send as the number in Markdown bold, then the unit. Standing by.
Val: **23.5** °C
